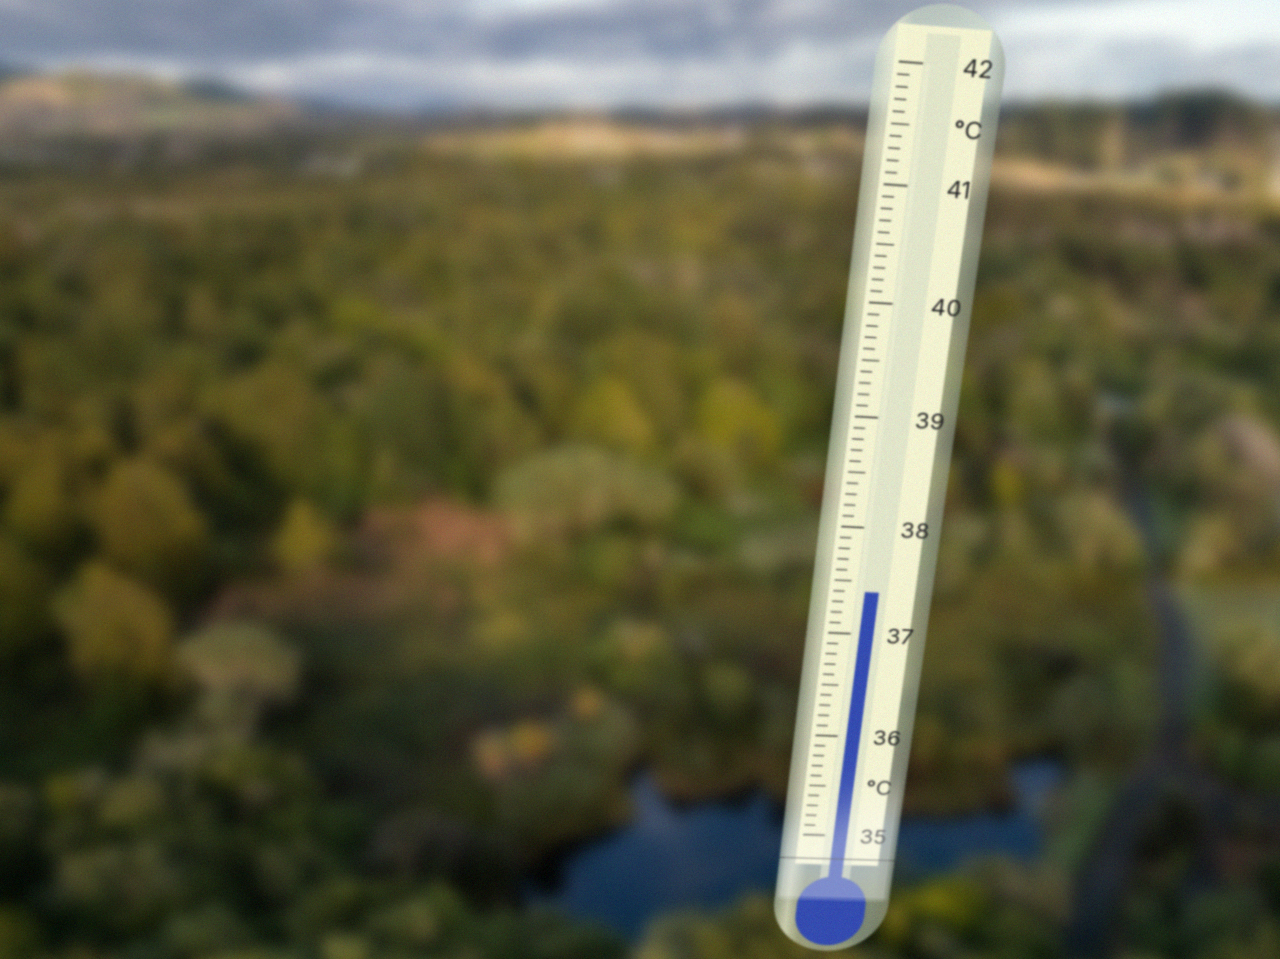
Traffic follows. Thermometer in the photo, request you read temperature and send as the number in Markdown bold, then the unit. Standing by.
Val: **37.4** °C
